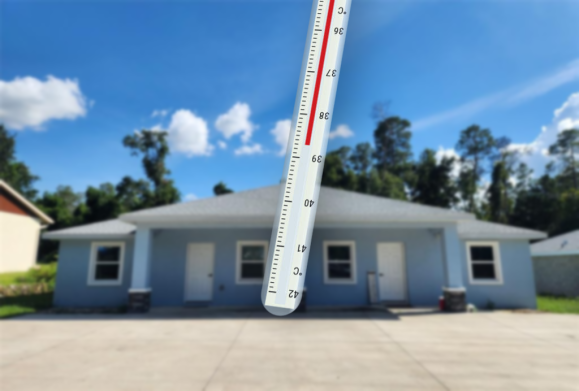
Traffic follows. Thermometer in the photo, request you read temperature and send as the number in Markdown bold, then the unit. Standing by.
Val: **38.7** °C
